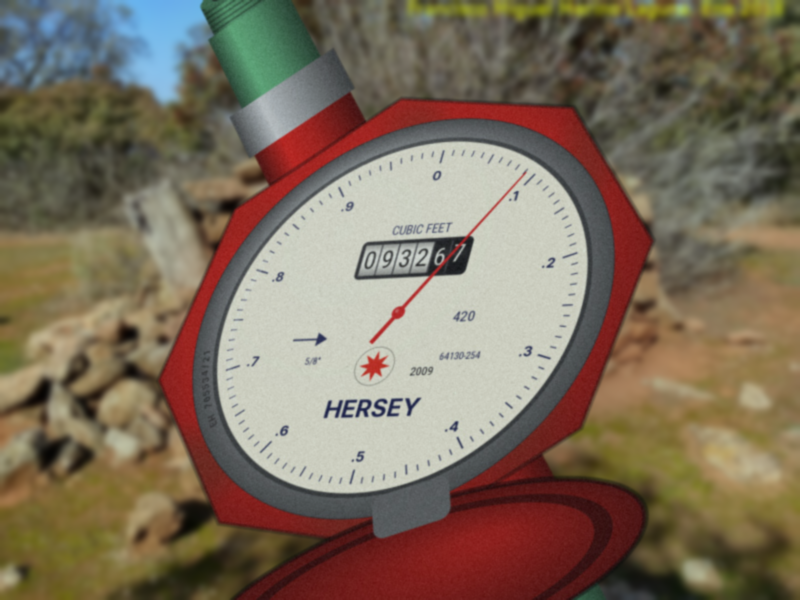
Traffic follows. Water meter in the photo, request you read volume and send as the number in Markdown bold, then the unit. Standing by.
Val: **93267.09** ft³
